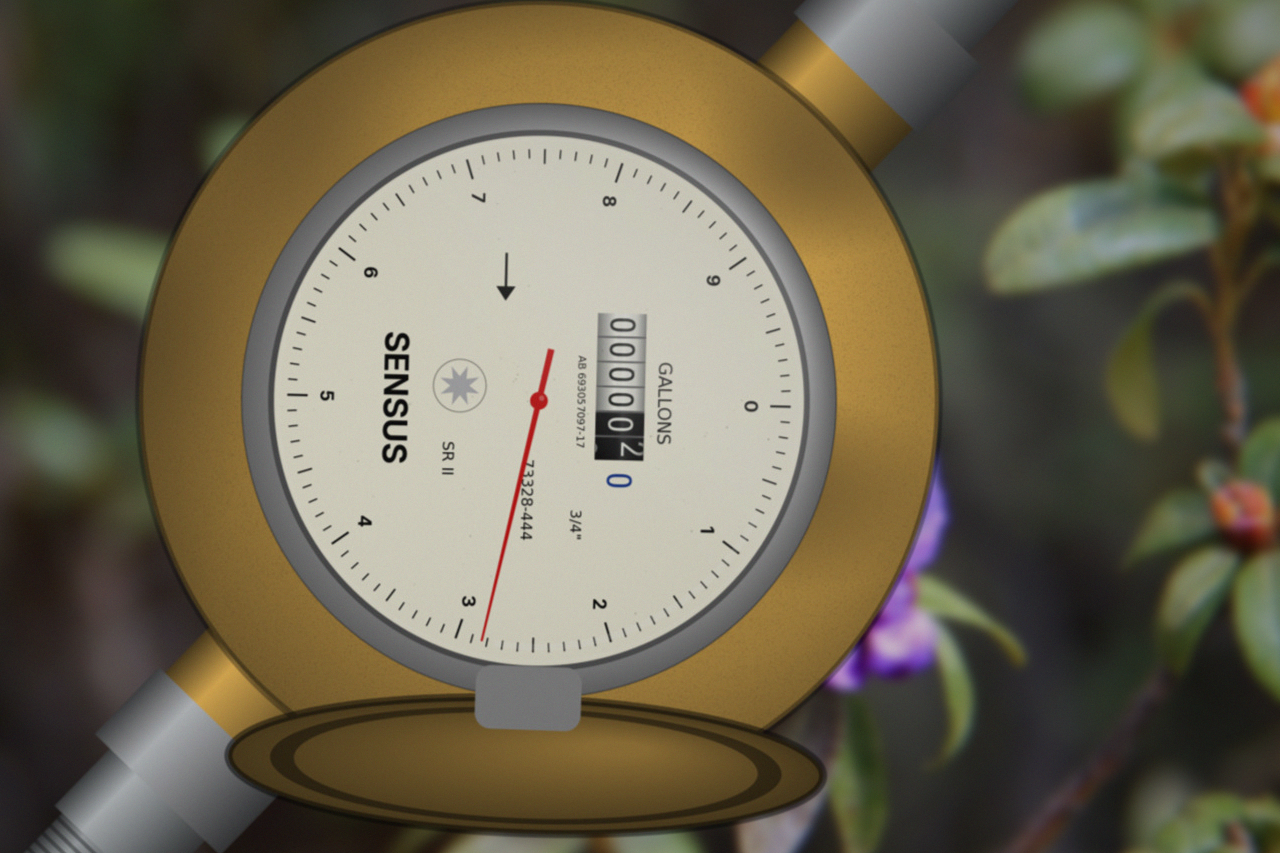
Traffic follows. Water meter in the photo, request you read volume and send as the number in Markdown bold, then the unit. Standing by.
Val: **22.8** gal
